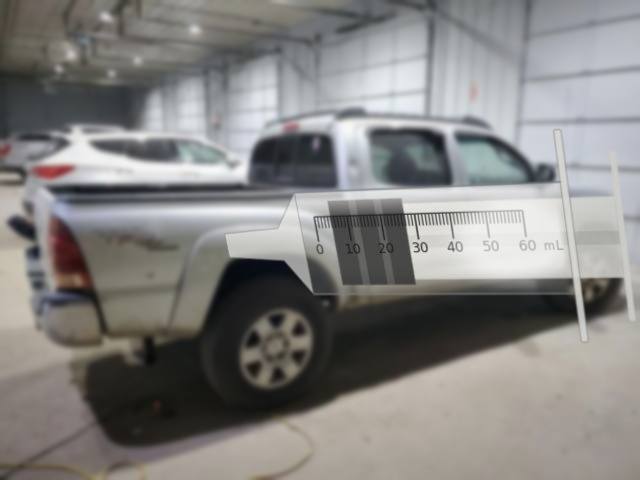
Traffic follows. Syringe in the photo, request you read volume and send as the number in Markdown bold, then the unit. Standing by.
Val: **5** mL
